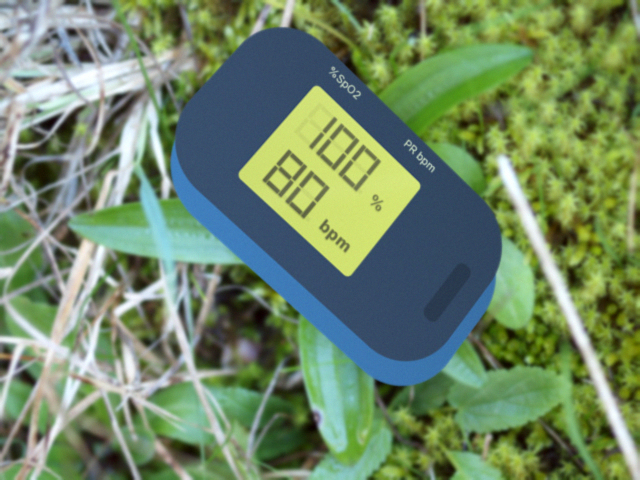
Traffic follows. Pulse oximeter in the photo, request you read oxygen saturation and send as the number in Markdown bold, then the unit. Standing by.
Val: **100** %
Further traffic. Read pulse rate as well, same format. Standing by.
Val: **80** bpm
